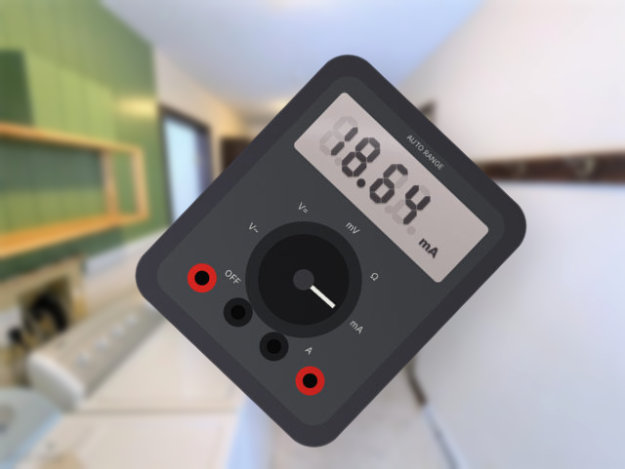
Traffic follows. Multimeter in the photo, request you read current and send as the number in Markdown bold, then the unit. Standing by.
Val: **18.64** mA
